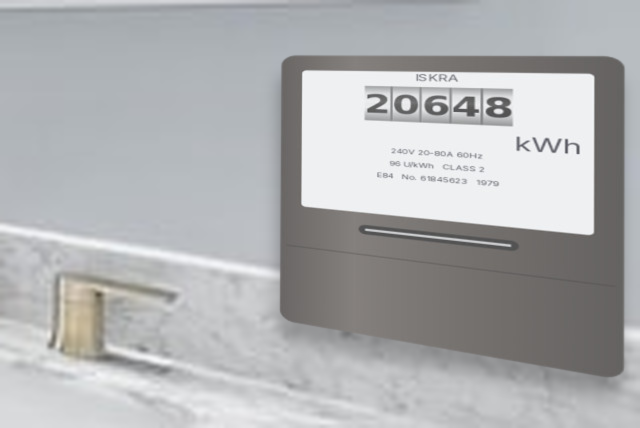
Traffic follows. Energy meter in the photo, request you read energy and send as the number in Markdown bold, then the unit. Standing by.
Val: **20648** kWh
